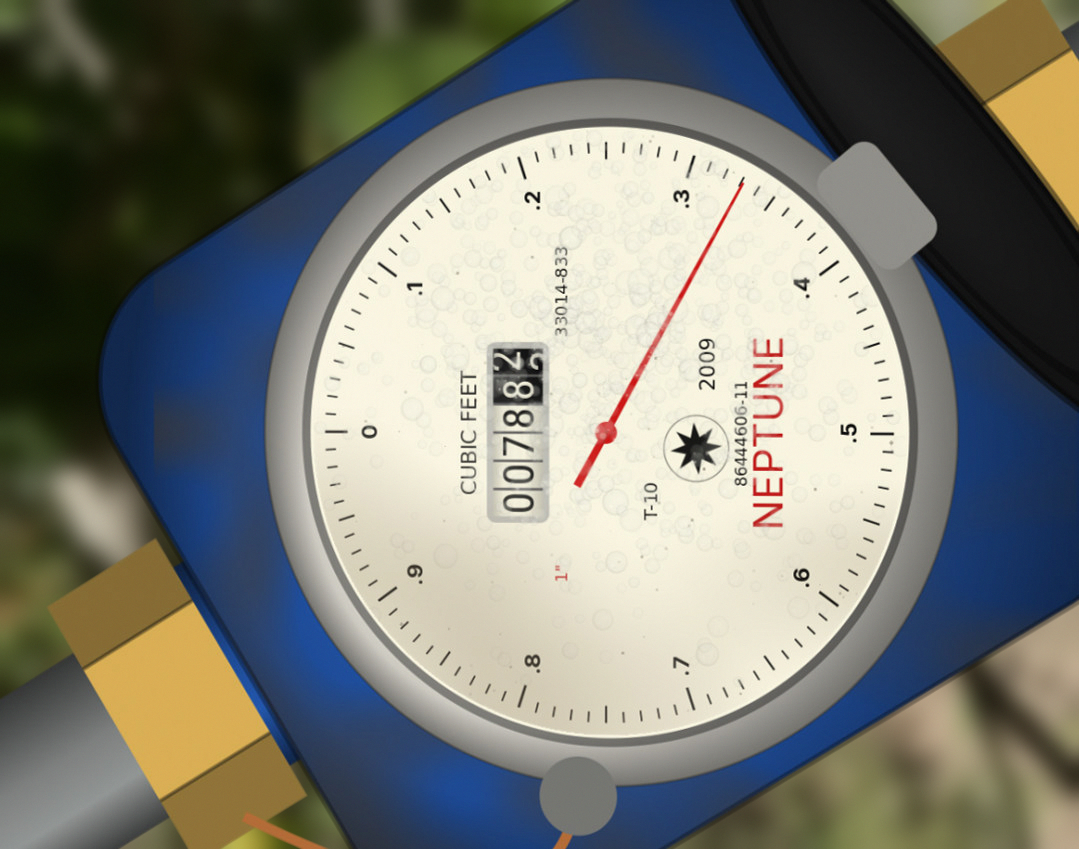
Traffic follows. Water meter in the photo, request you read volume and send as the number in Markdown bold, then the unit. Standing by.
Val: **7882.33** ft³
